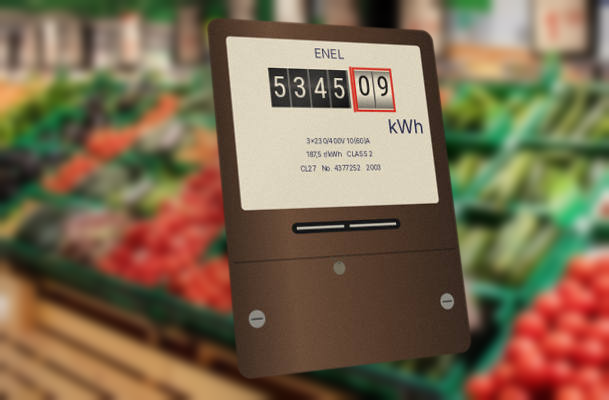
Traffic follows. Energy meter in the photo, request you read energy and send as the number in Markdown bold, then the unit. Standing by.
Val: **5345.09** kWh
